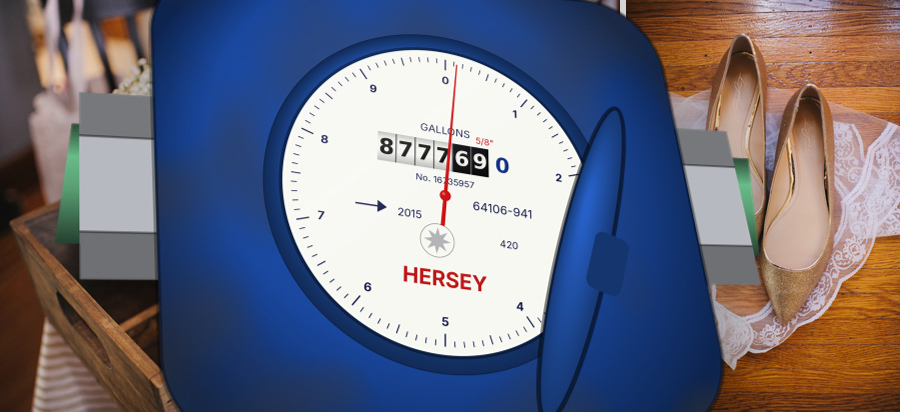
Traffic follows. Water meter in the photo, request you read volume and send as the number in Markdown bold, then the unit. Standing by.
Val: **8777690.1** gal
